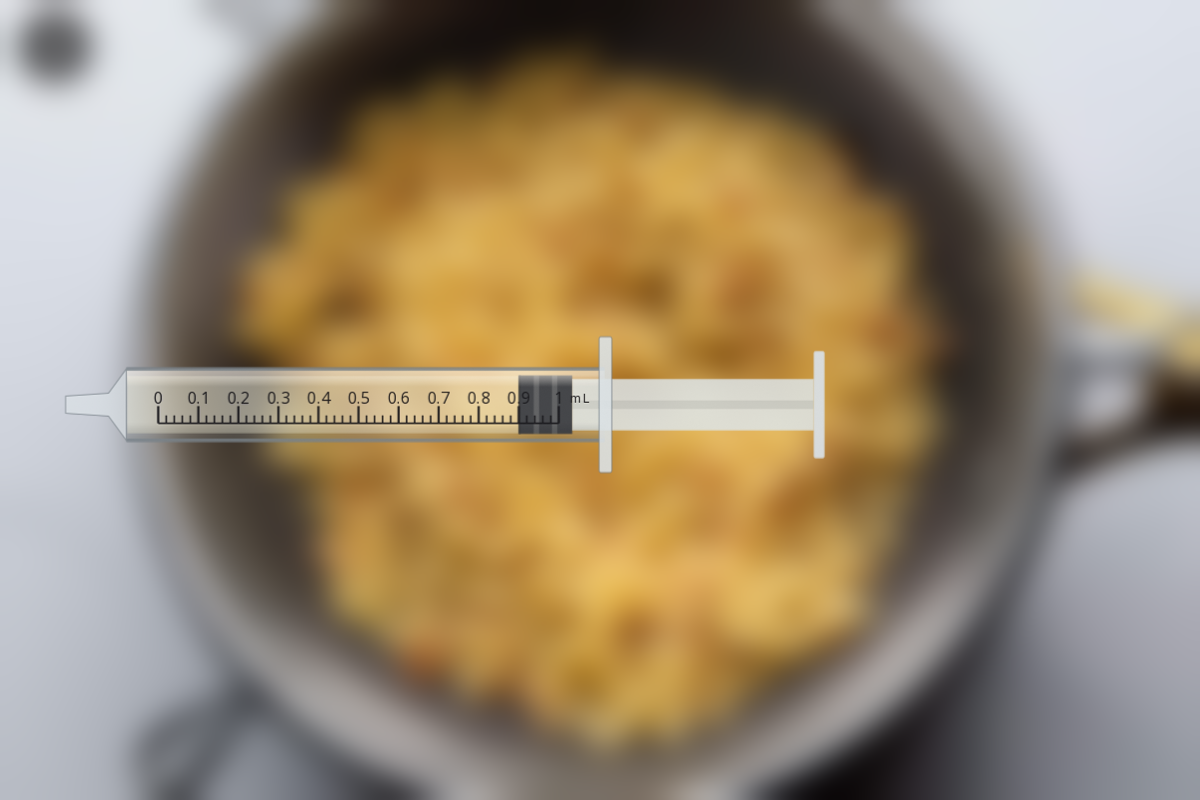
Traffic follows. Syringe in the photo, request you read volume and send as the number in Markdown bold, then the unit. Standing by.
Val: **0.9** mL
